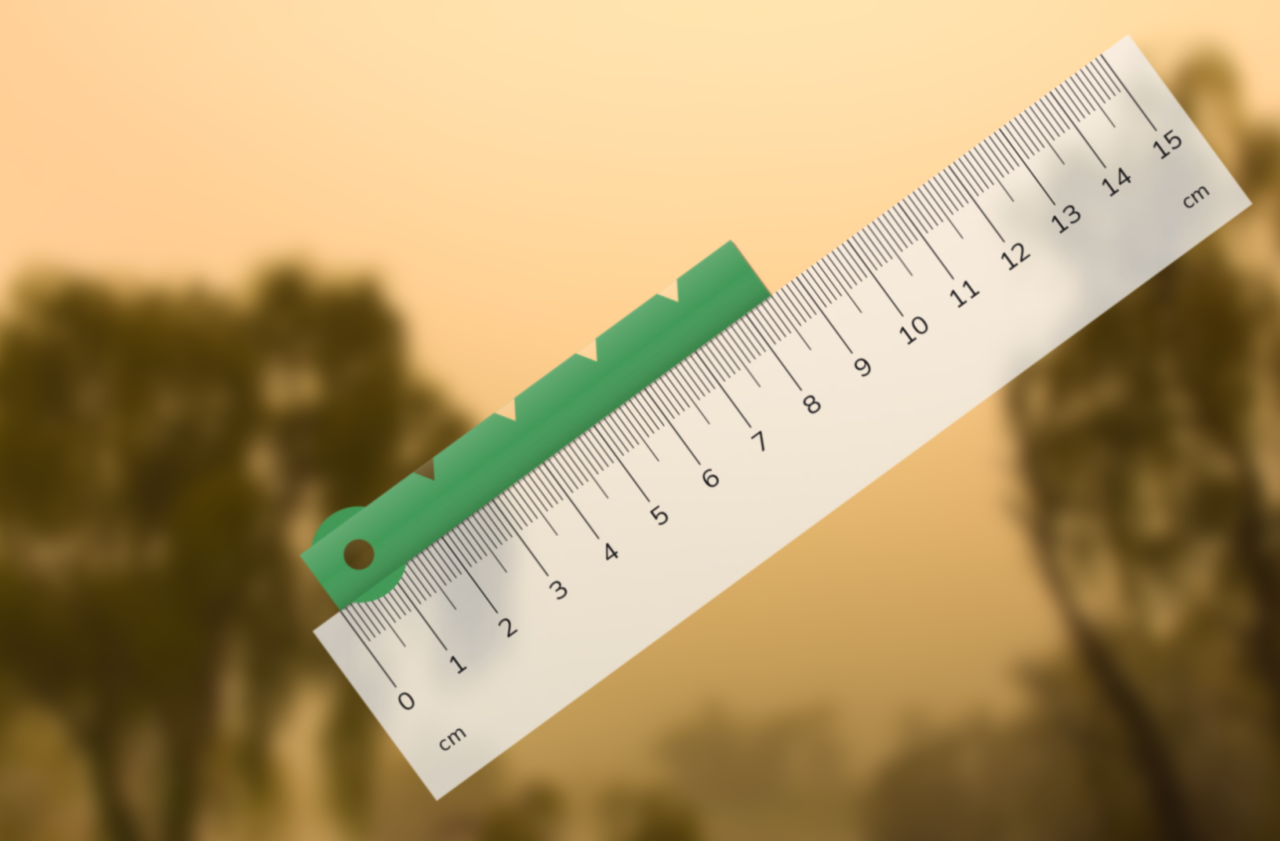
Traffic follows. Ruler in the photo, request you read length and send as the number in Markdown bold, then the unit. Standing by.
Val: **8.5** cm
